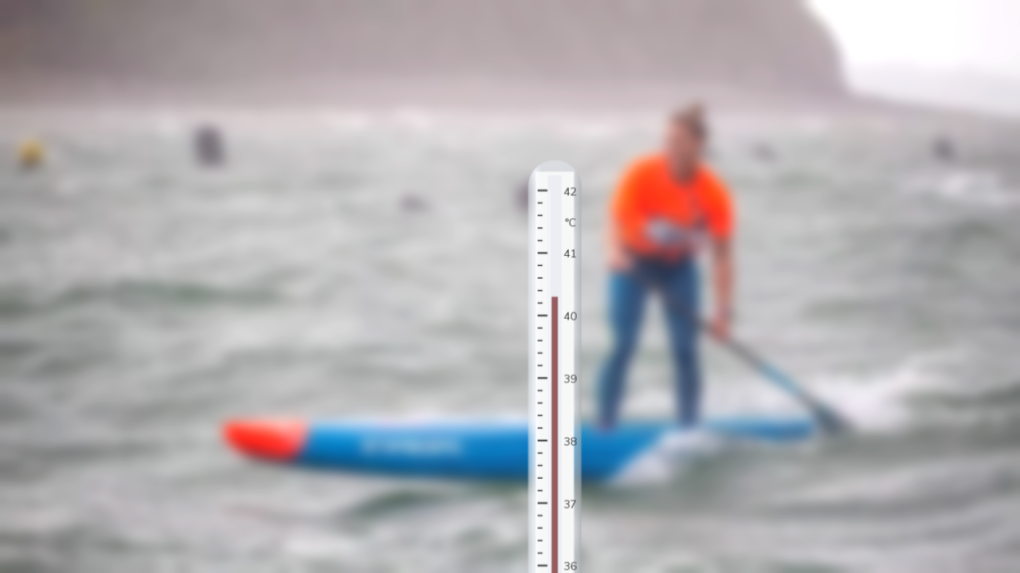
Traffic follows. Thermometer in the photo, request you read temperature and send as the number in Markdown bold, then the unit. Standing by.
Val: **40.3** °C
